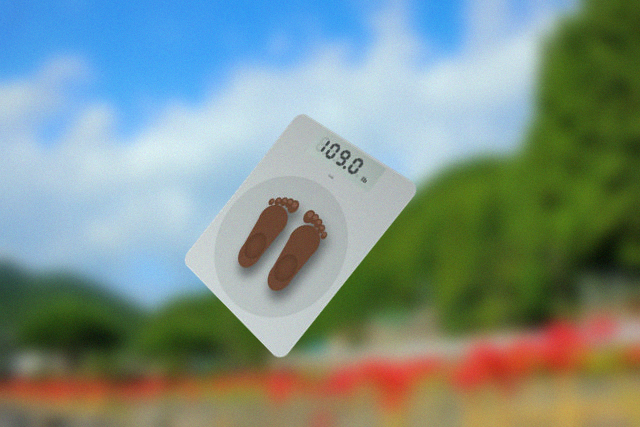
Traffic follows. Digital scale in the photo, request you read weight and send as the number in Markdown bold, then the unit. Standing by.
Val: **109.0** lb
